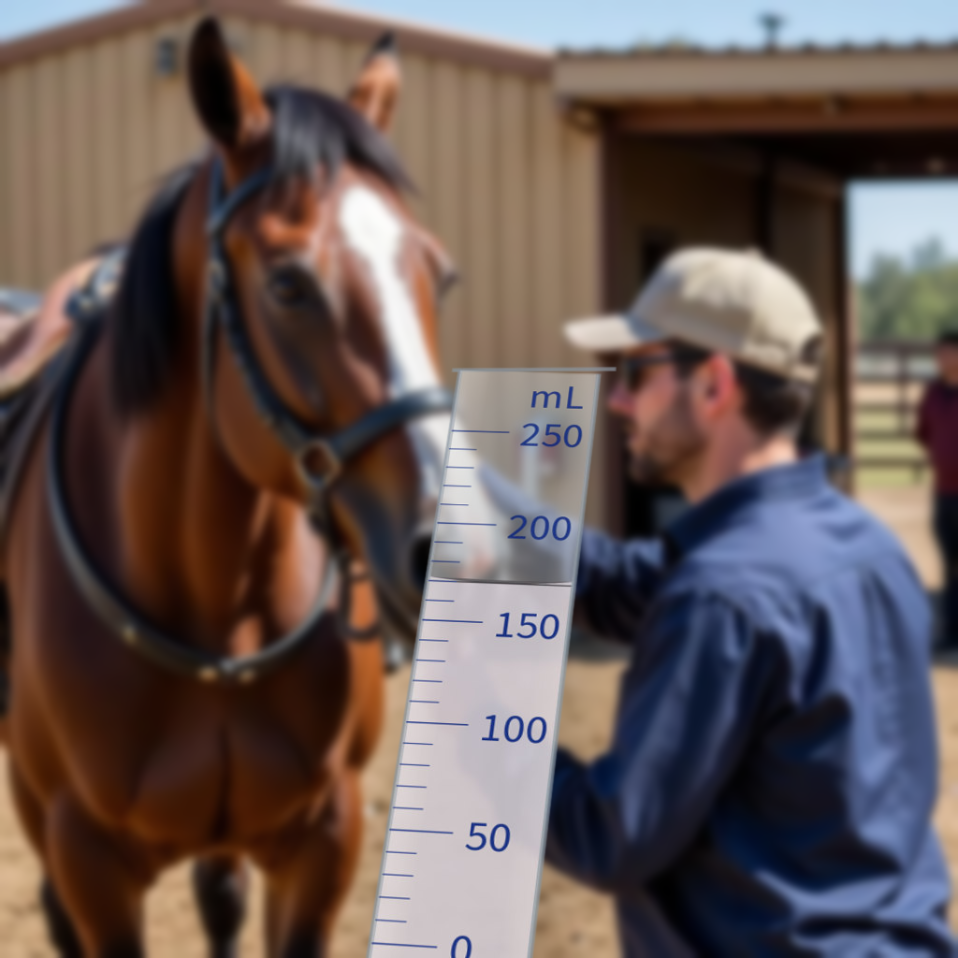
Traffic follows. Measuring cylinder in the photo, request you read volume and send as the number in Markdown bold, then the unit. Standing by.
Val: **170** mL
